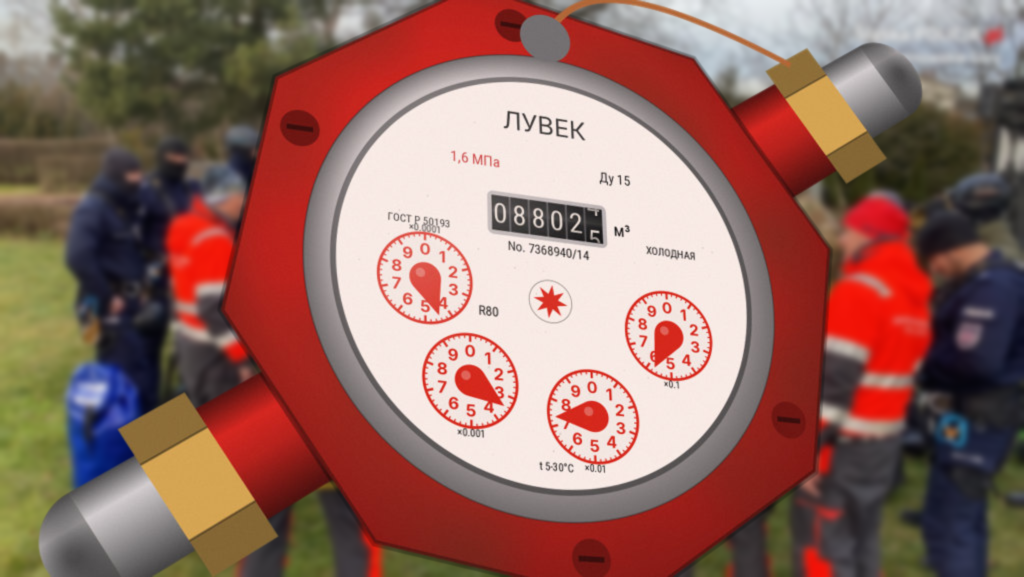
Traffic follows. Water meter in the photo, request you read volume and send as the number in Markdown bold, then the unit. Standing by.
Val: **88024.5734** m³
